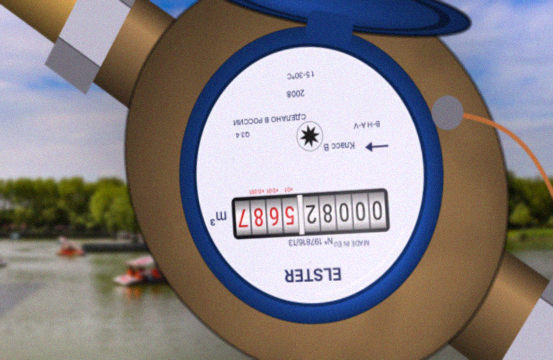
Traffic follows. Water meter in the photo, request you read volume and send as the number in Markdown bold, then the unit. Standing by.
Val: **82.5687** m³
